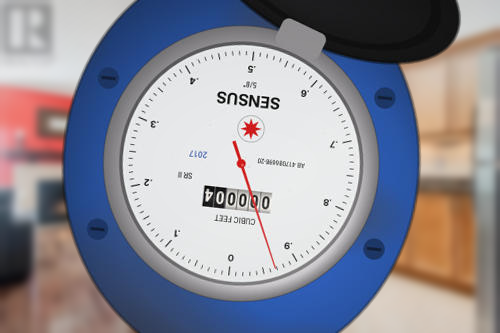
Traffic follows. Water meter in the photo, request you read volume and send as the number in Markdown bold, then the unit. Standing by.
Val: **3.93** ft³
